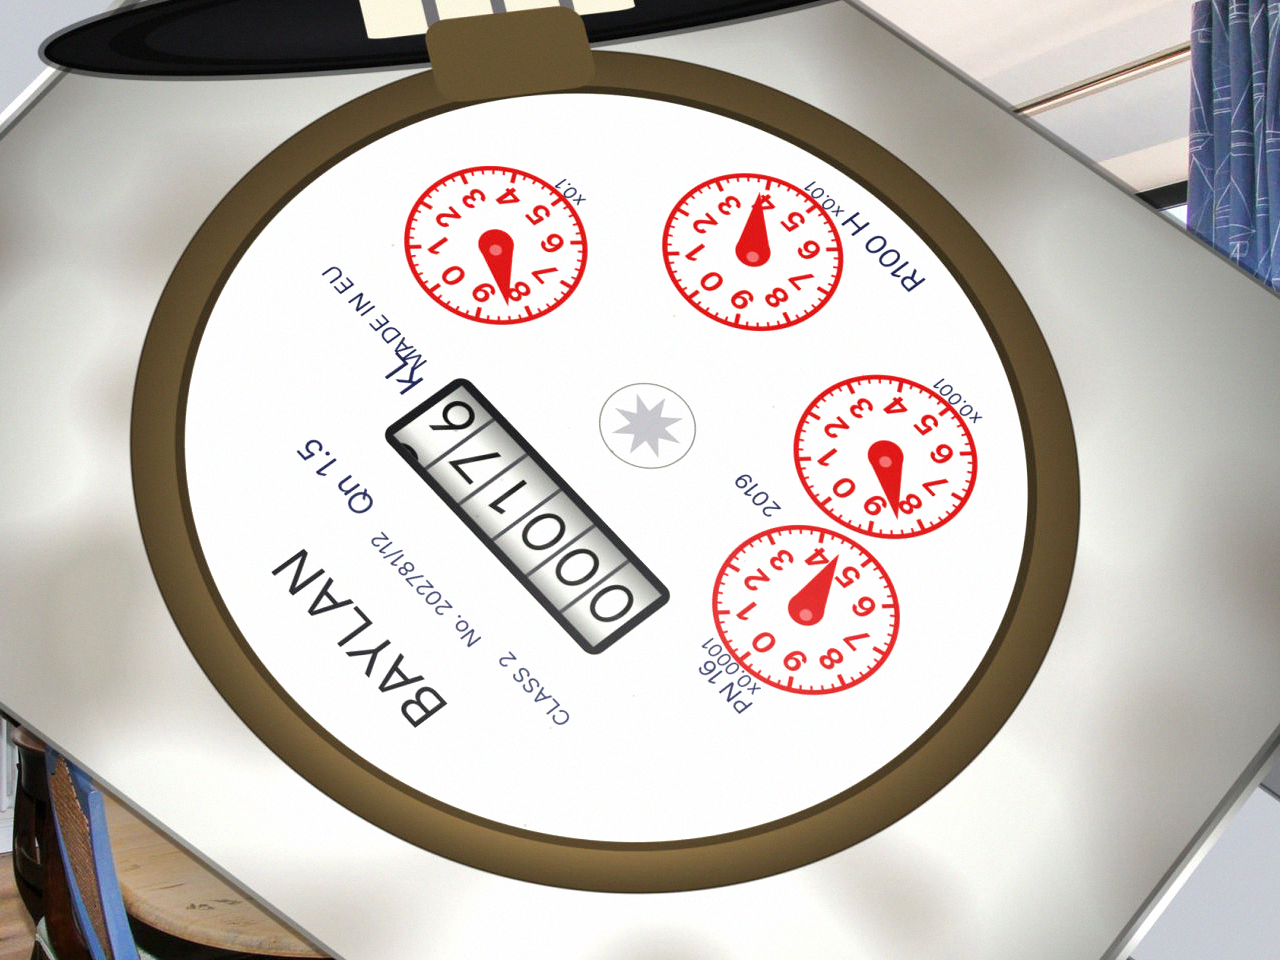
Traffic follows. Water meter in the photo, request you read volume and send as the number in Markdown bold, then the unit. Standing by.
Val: **175.8384** kL
